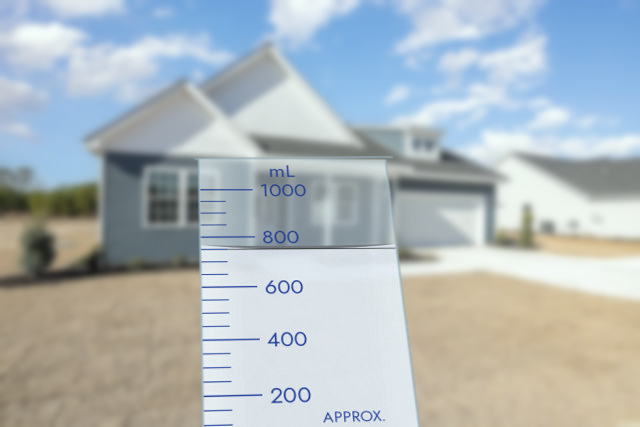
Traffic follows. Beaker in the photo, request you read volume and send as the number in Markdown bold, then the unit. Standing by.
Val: **750** mL
